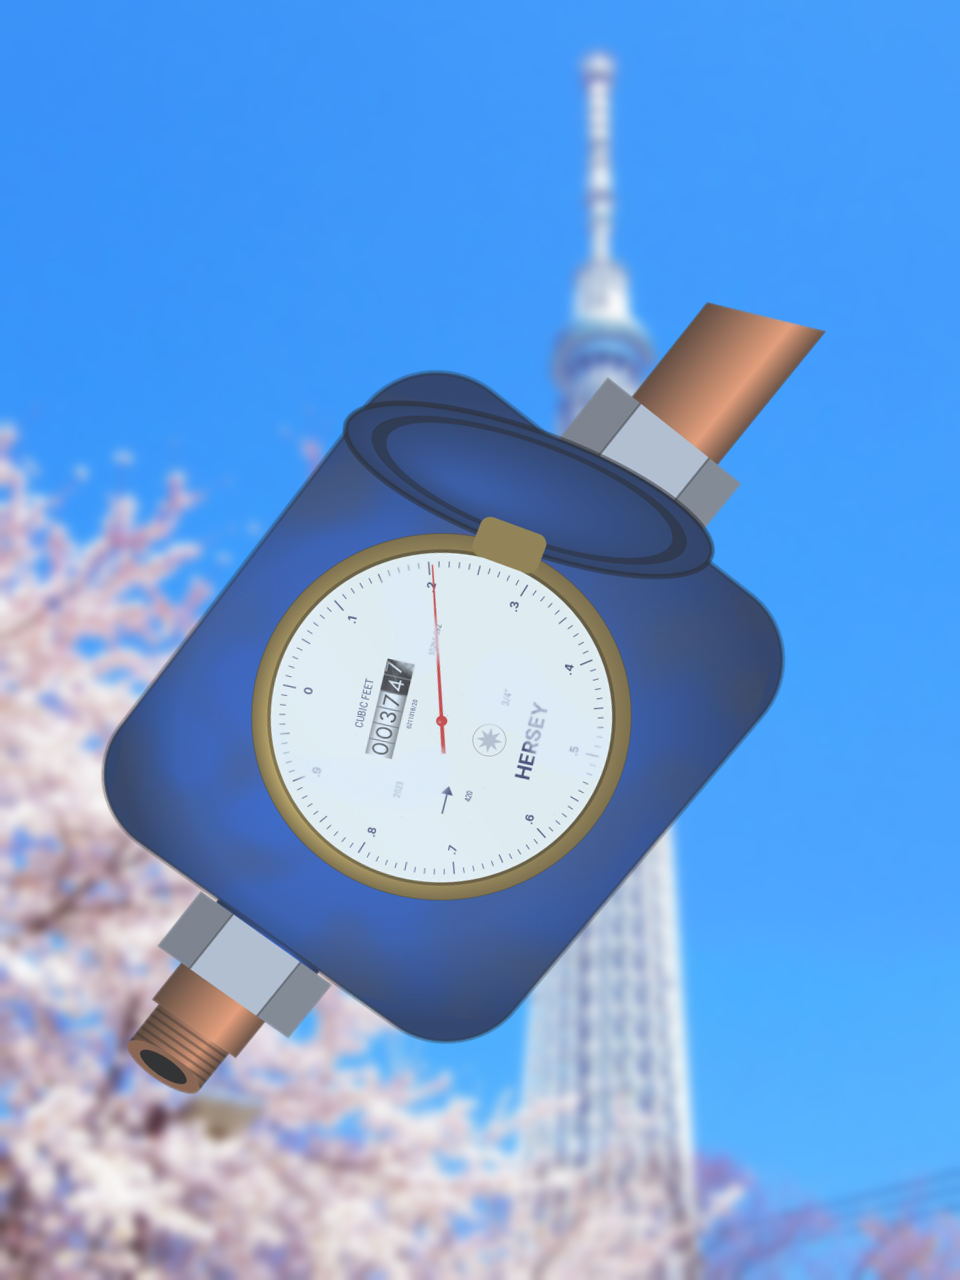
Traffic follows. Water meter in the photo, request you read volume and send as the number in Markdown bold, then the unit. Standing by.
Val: **3747.20** ft³
